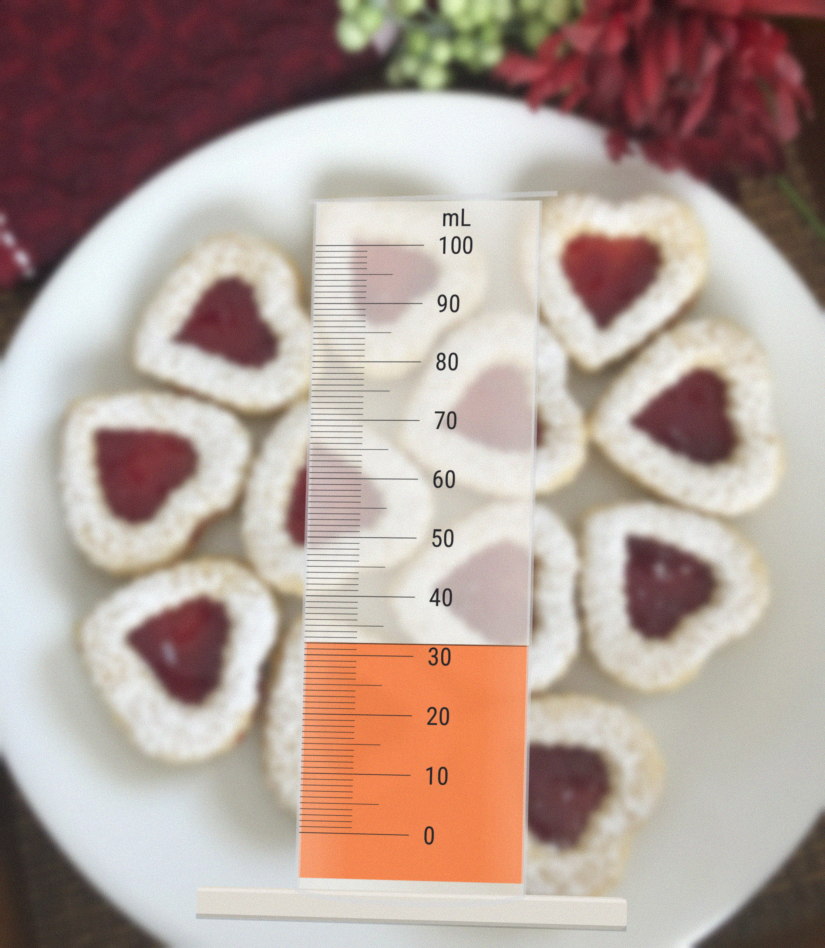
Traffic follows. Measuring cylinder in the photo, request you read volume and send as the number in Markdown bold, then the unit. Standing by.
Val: **32** mL
